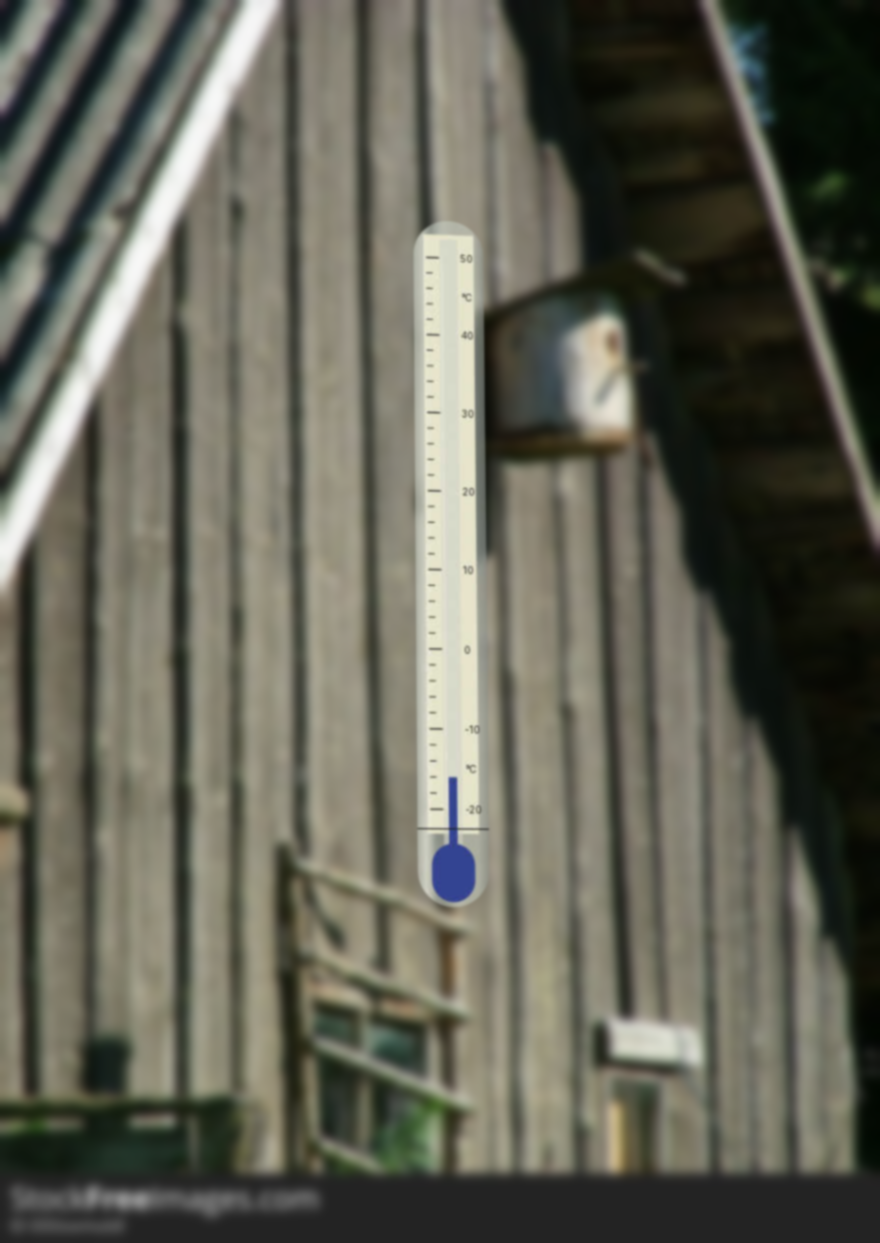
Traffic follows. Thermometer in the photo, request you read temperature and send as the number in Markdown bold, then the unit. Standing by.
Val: **-16** °C
